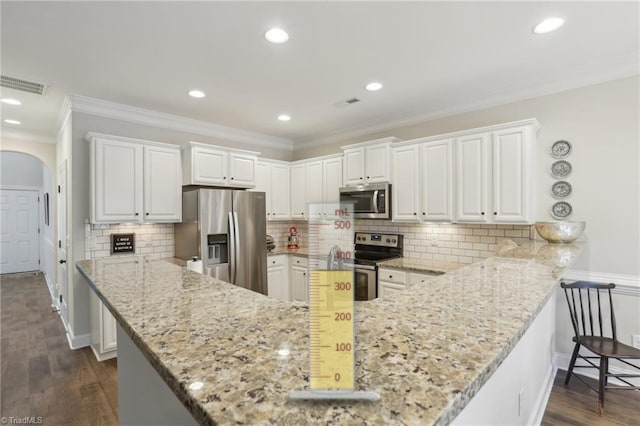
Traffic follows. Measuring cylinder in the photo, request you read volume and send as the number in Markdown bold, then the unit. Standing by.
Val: **350** mL
